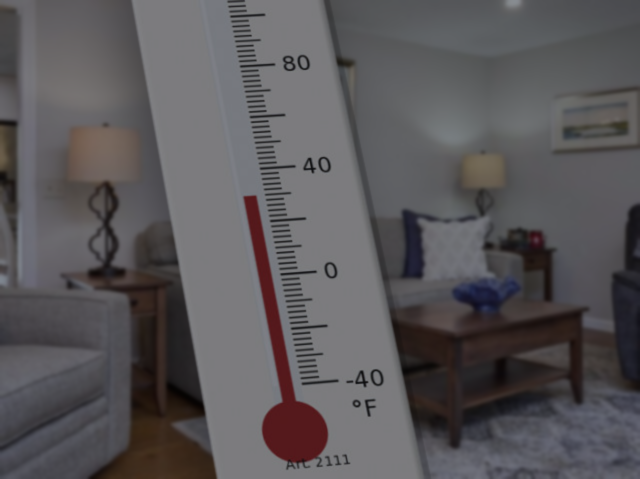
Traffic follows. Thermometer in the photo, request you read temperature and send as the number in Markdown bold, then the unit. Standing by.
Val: **30** °F
